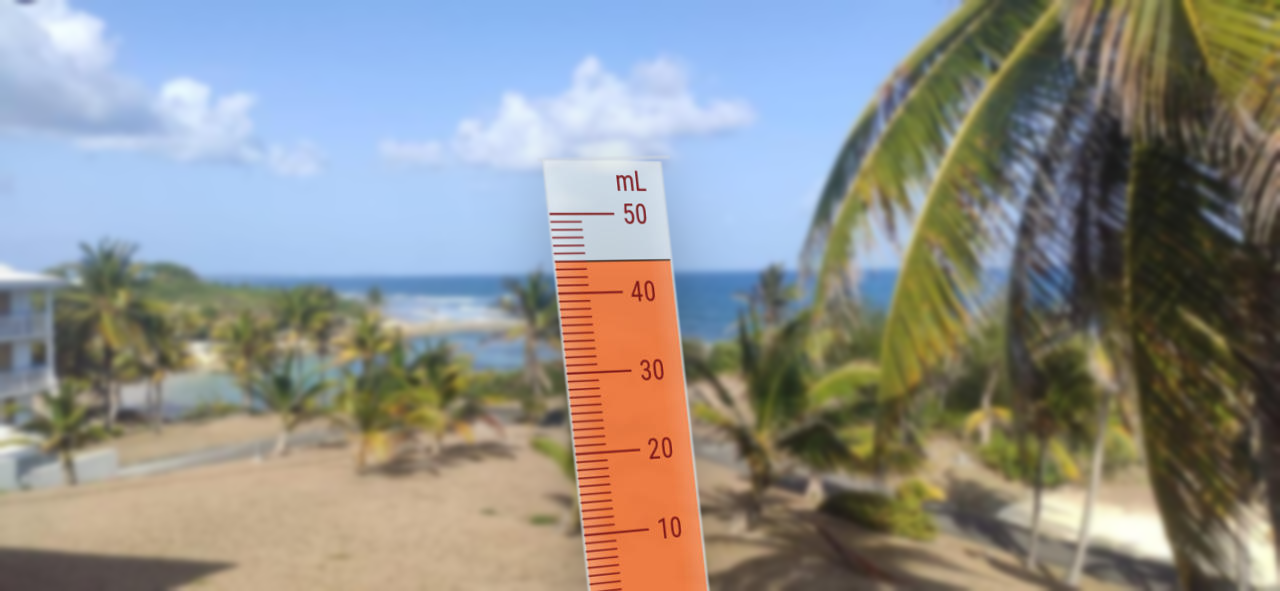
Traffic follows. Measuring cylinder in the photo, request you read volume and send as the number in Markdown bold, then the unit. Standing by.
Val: **44** mL
